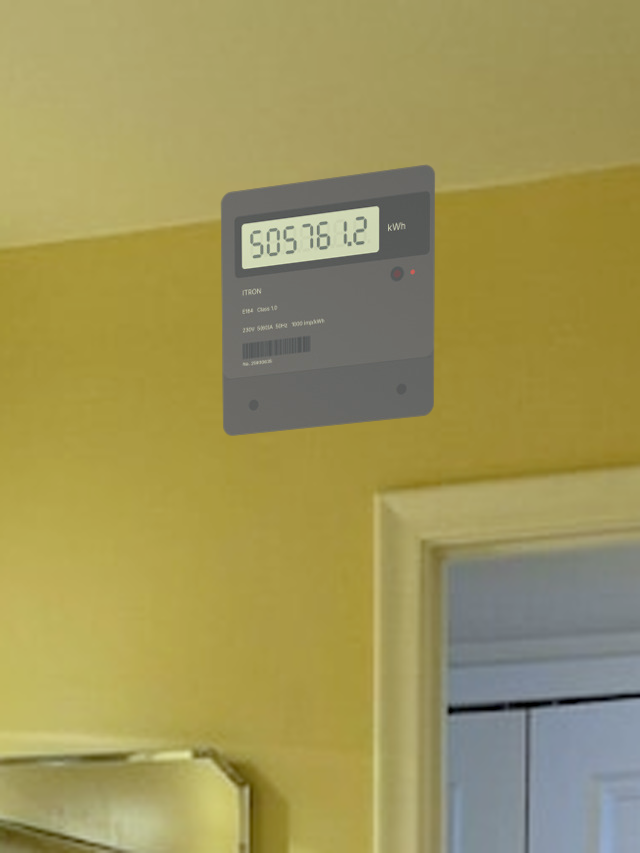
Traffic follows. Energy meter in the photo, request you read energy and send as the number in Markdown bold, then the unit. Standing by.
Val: **505761.2** kWh
